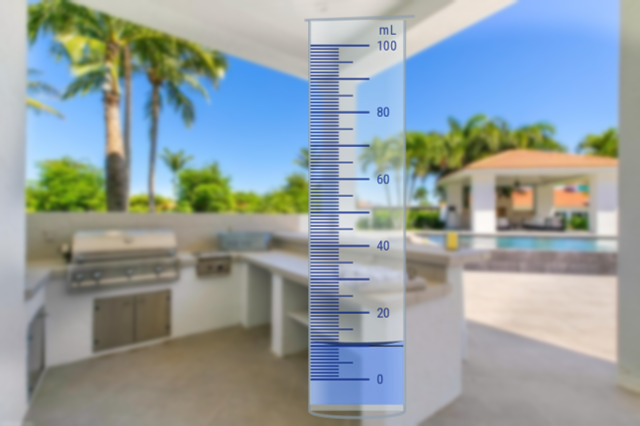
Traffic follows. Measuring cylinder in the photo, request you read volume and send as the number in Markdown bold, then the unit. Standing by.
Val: **10** mL
